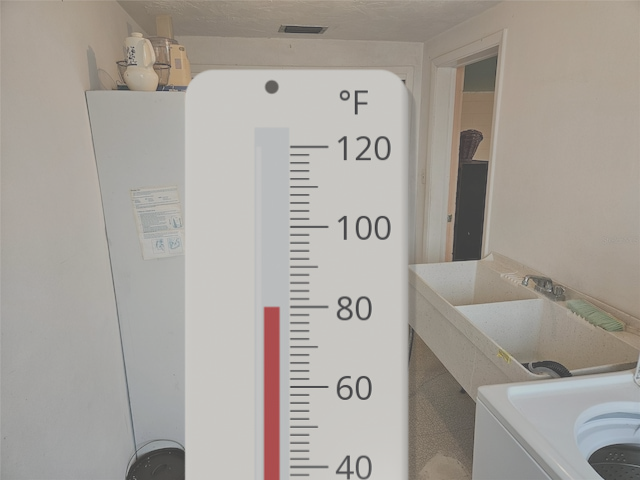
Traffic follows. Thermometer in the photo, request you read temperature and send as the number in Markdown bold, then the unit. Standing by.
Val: **80** °F
